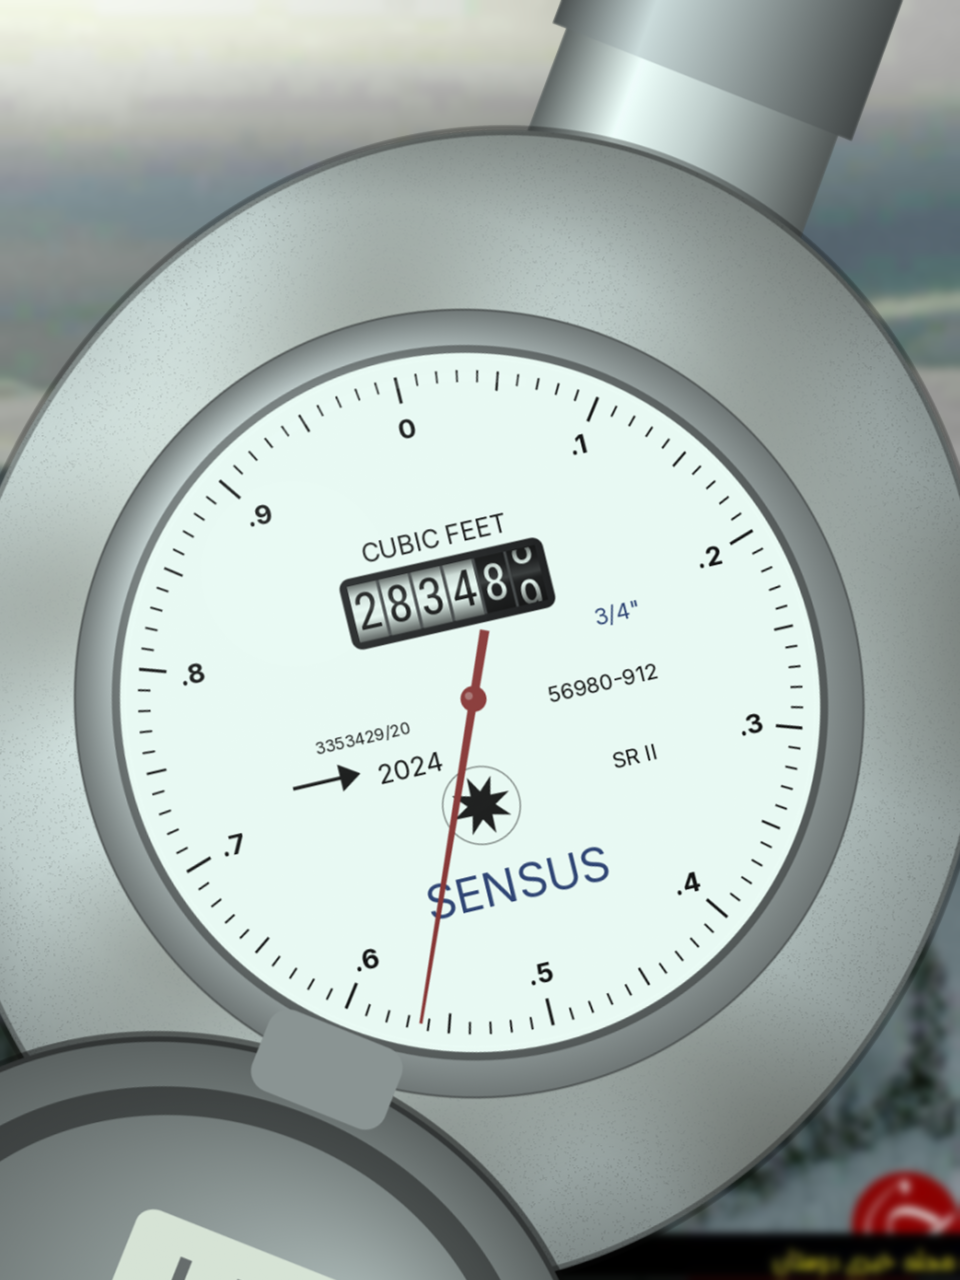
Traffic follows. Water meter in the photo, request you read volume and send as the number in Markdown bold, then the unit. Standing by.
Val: **283488.56** ft³
